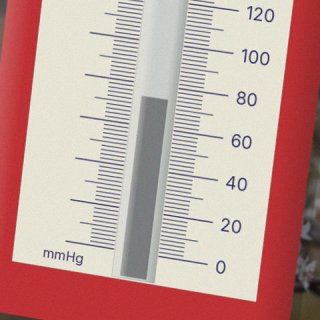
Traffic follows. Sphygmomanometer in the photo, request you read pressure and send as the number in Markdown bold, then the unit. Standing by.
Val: **74** mmHg
